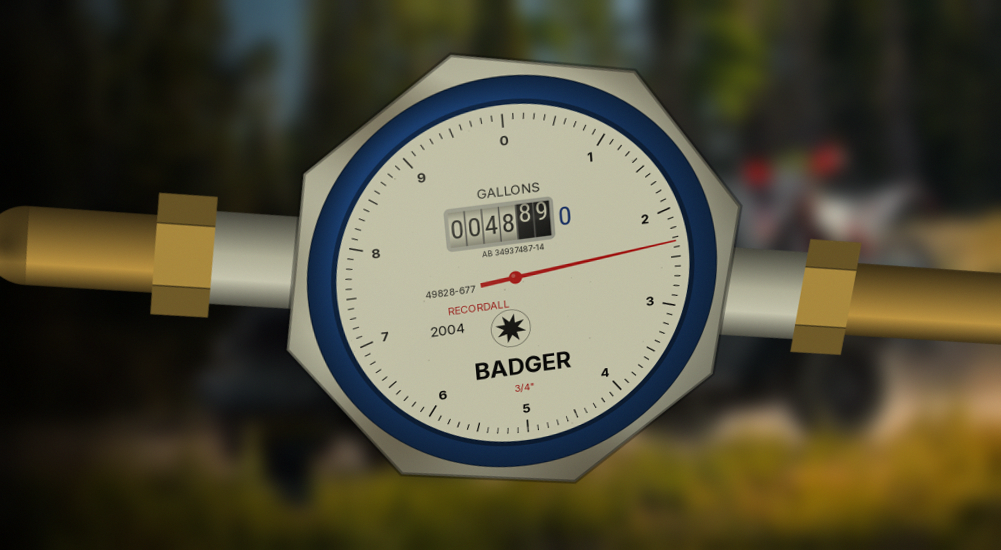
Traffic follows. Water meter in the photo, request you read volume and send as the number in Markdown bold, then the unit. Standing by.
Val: **48892.3** gal
